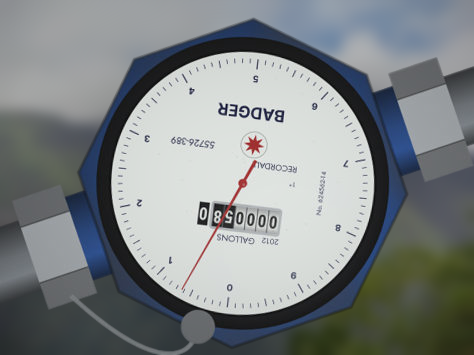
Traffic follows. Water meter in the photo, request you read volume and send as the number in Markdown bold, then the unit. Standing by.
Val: **580.6** gal
